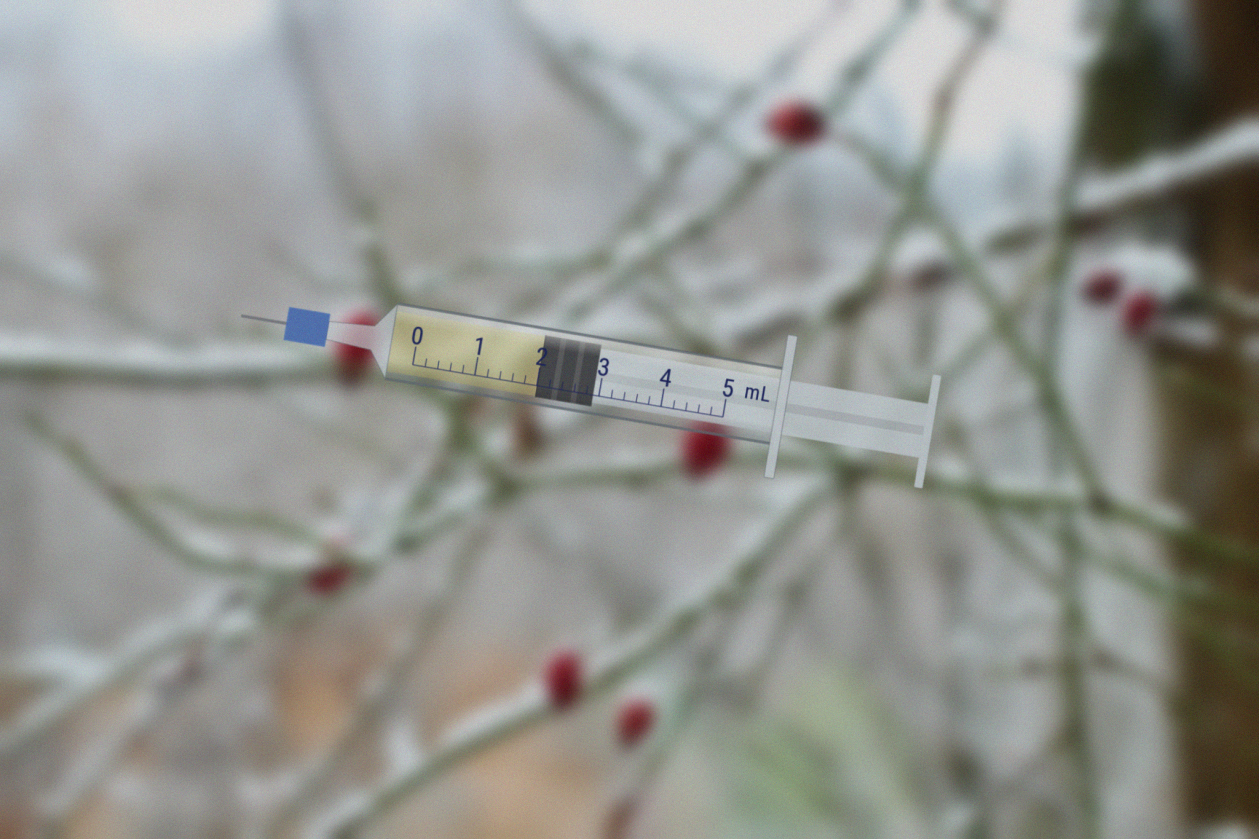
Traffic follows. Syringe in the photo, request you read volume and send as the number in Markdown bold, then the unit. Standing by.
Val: **2** mL
